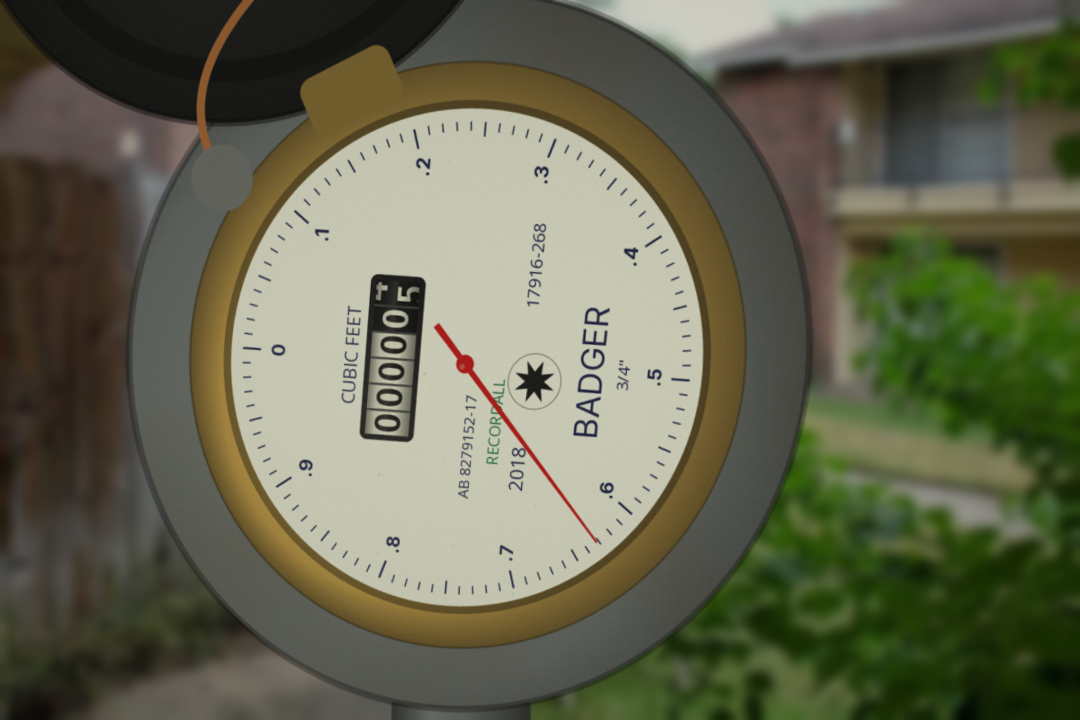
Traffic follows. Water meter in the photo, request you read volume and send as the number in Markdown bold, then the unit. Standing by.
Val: **4.63** ft³
